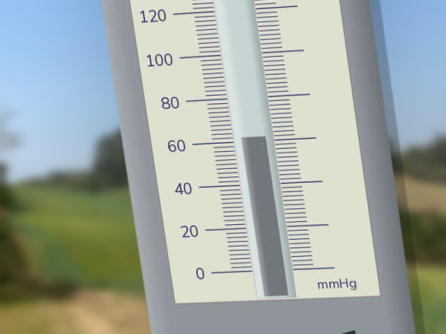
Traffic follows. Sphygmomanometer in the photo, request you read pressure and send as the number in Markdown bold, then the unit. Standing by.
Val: **62** mmHg
